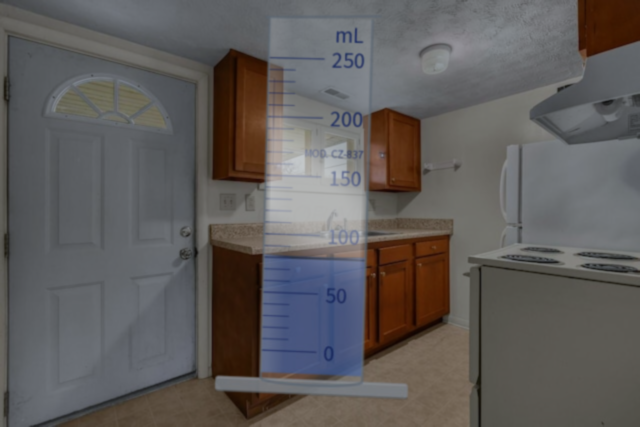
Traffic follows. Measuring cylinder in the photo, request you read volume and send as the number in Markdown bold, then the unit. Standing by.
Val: **80** mL
